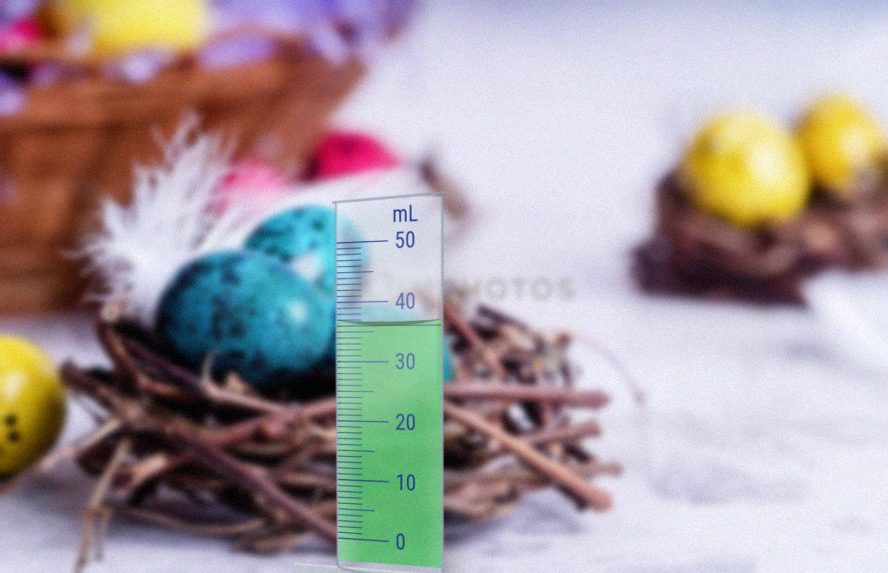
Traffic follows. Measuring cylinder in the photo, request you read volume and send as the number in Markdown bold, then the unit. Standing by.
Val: **36** mL
